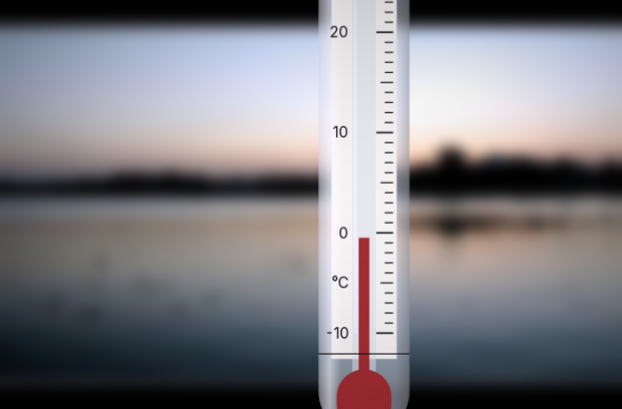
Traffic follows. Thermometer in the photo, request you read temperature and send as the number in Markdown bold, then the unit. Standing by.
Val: **-0.5** °C
